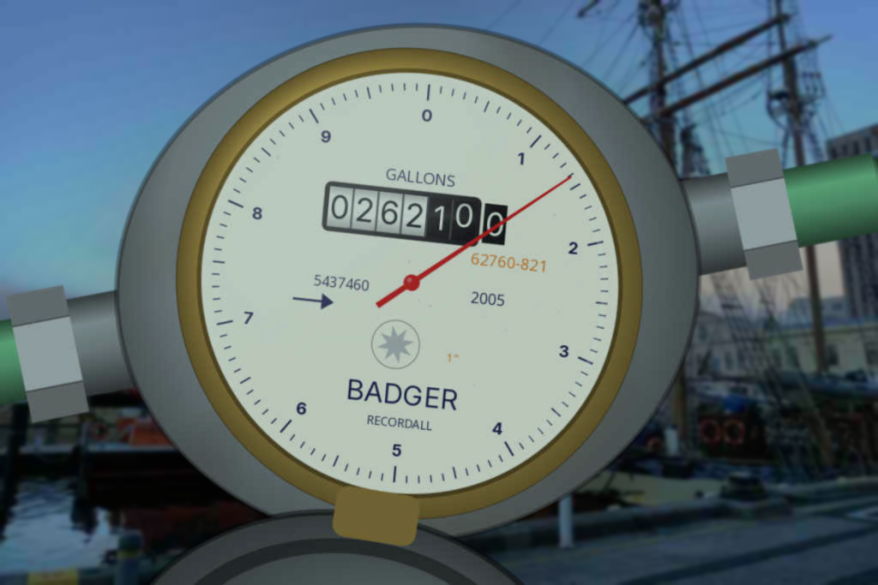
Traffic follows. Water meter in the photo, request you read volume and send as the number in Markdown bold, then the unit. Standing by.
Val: **262101.4** gal
